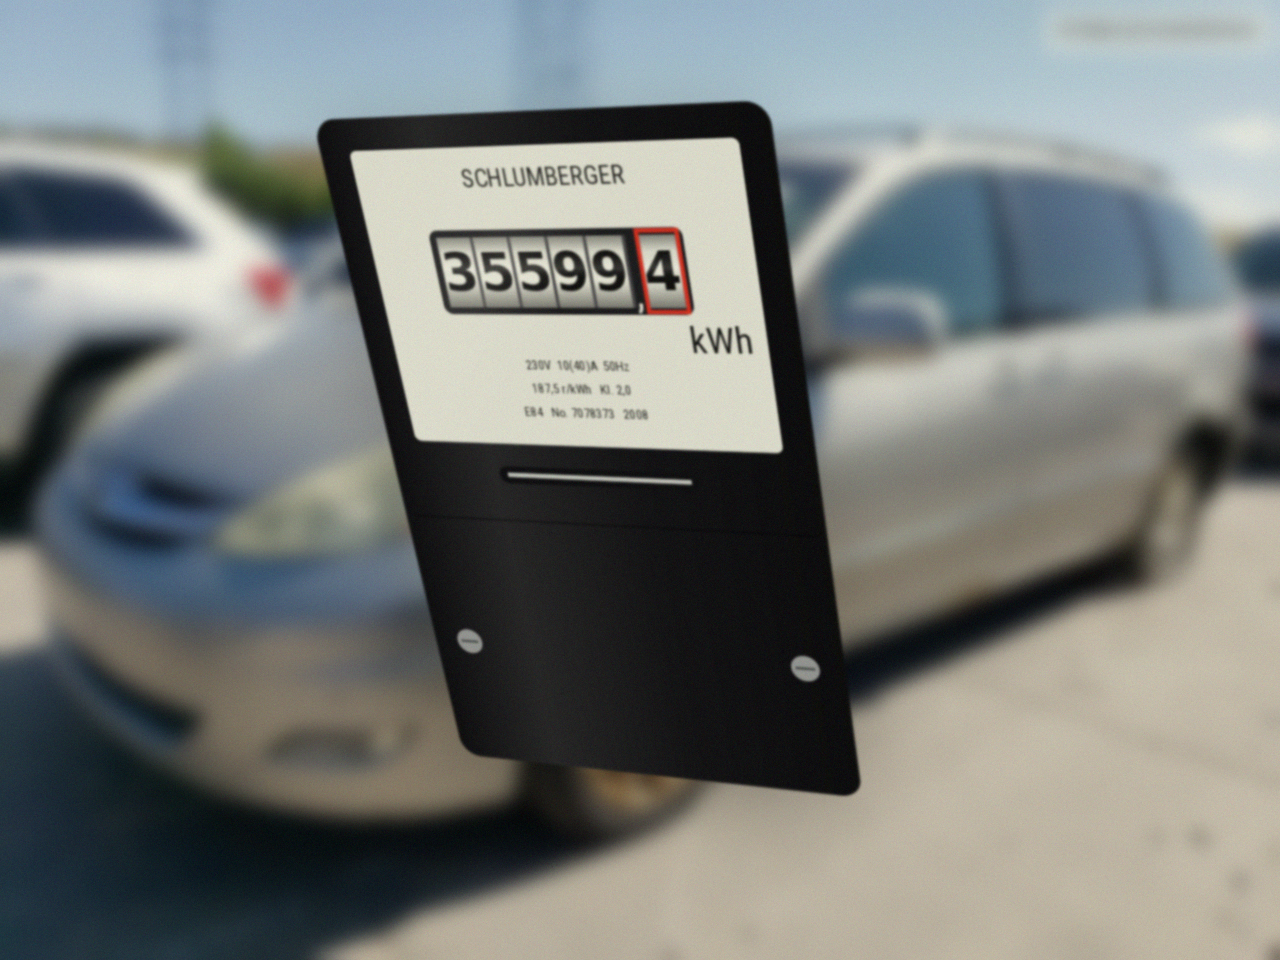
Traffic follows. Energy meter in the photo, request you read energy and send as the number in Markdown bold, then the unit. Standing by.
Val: **35599.4** kWh
